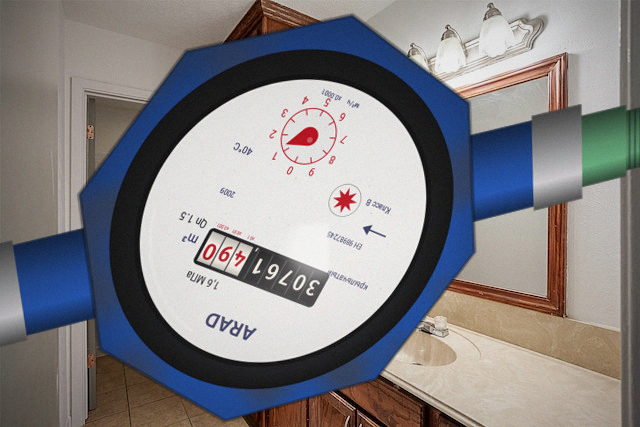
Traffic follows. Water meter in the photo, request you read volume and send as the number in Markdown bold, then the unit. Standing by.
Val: **30761.4901** m³
